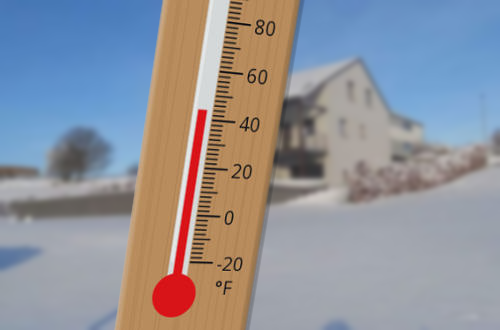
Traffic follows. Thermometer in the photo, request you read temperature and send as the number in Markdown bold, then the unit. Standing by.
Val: **44** °F
